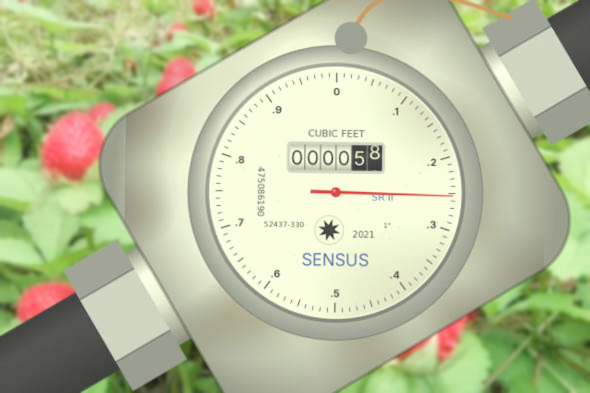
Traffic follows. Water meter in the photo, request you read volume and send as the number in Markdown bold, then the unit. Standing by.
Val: **58.25** ft³
